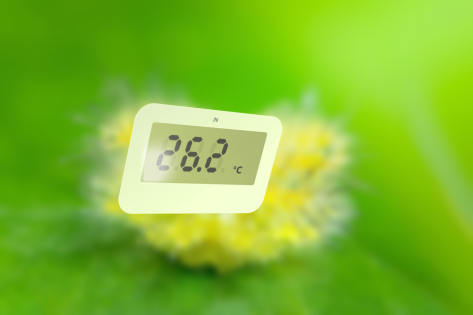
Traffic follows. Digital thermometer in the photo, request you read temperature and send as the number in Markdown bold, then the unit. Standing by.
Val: **26.2** °C
